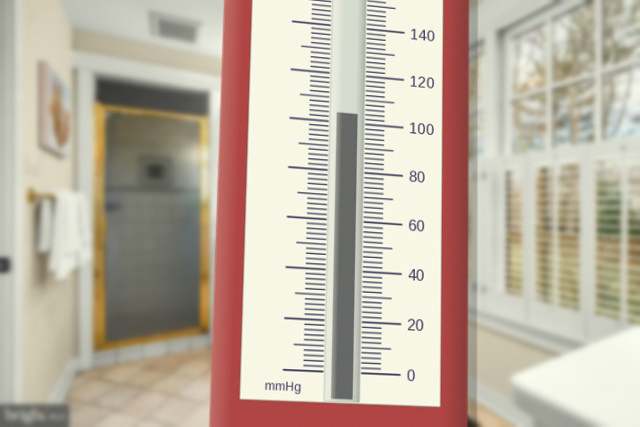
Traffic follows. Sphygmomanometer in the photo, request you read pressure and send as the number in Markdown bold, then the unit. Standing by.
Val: **104** mmHg
